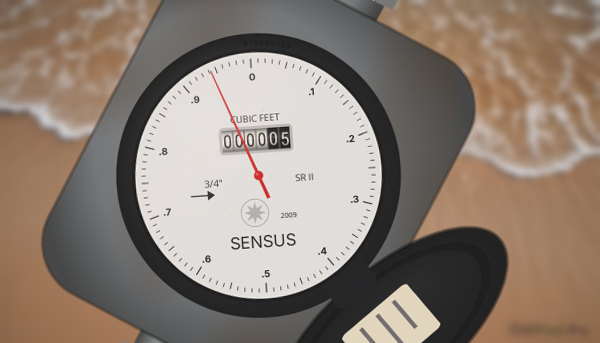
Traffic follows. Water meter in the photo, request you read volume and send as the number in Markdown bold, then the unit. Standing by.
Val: **4.94** ft³
